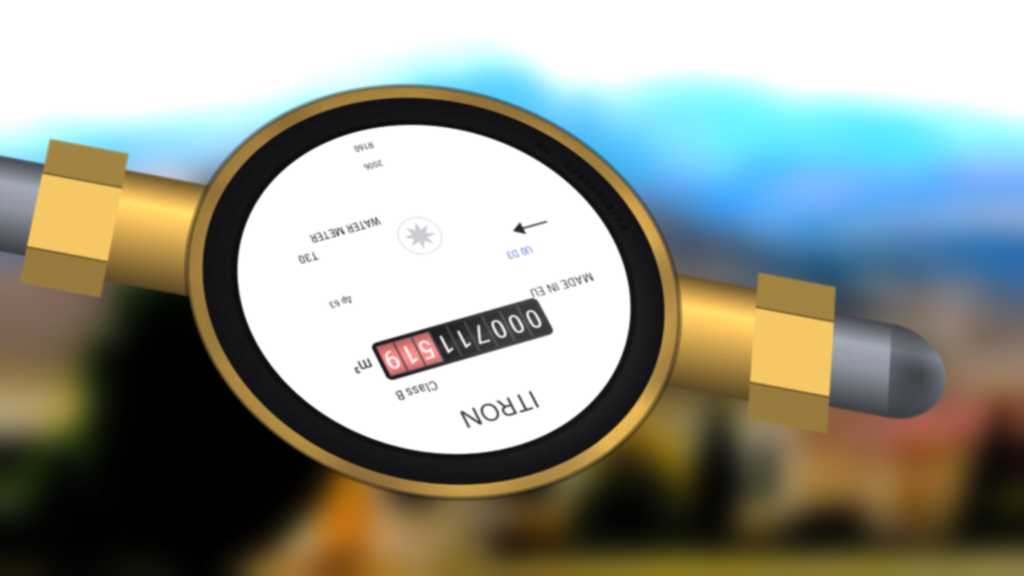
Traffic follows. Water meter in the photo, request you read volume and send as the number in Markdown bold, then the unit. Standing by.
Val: **711.519** m³
